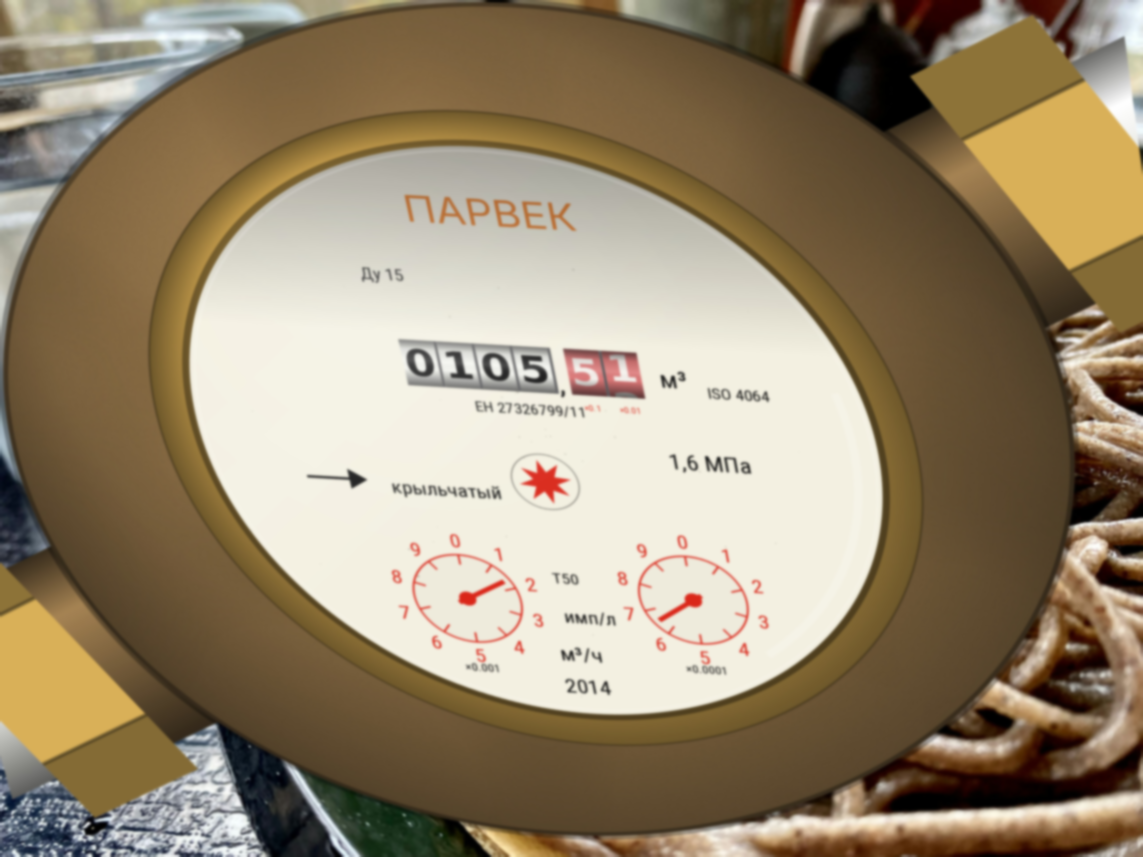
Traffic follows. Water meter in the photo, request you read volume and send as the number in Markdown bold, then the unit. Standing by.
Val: **105.5116** m³
